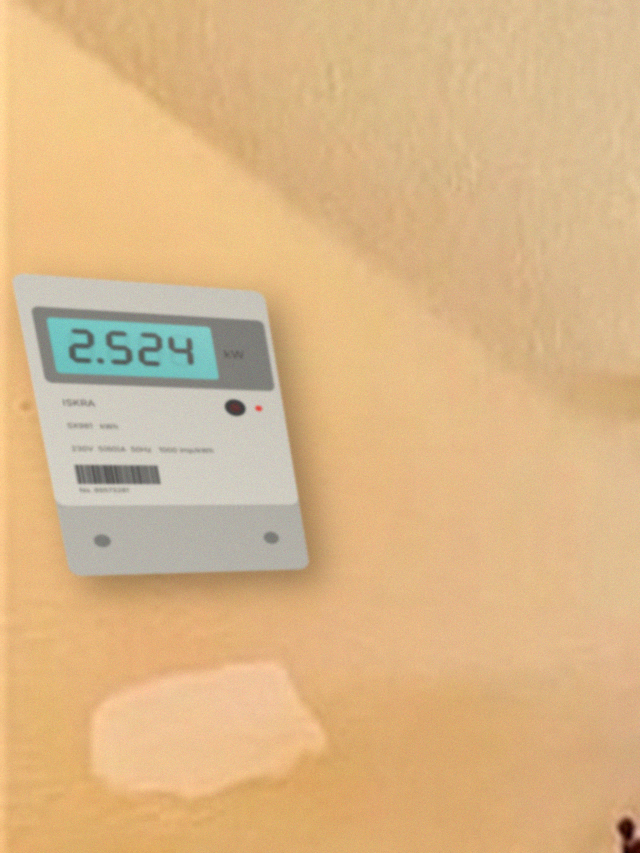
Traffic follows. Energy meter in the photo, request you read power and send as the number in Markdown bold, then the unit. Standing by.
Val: **2.524** kW
